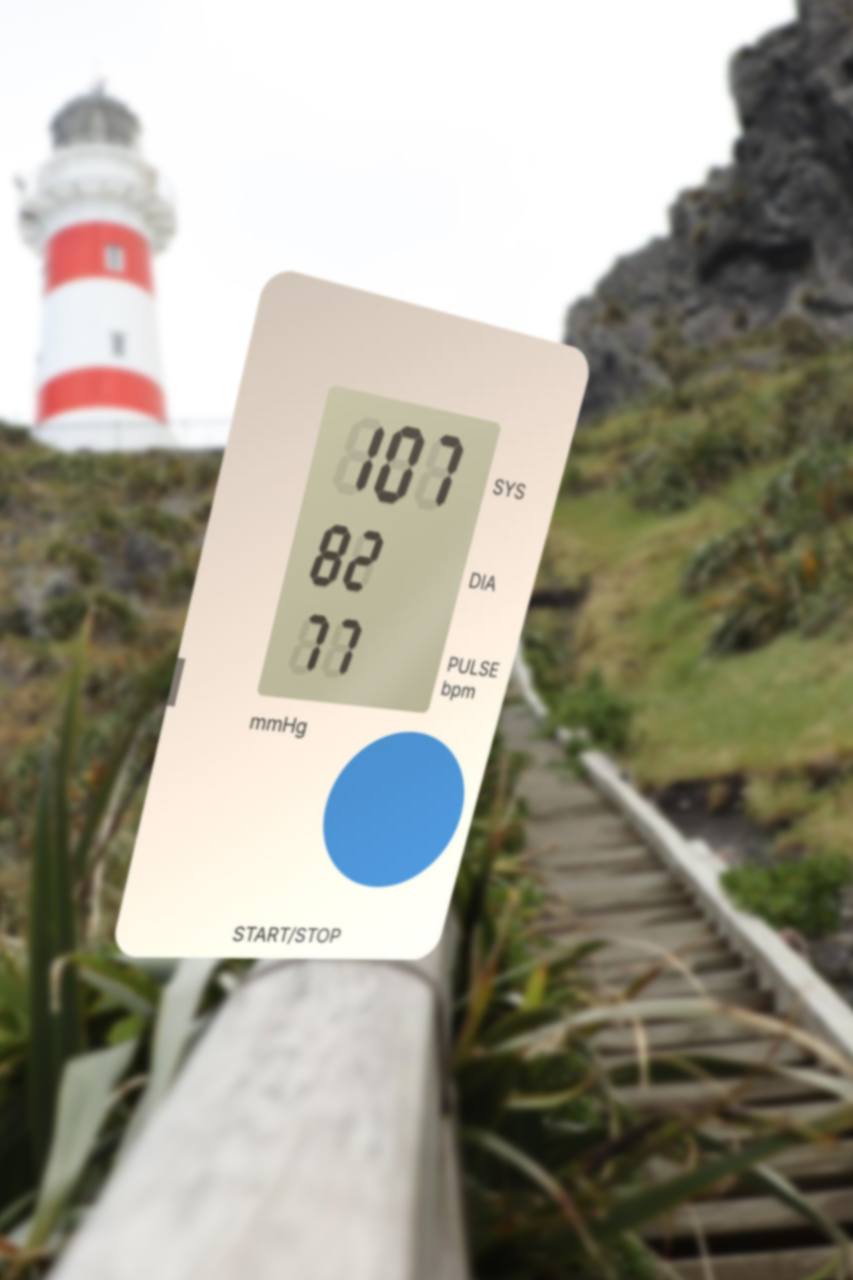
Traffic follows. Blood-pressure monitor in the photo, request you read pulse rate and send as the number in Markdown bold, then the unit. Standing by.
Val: **77** bpm
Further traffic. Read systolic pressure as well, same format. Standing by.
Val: **107** mmHg
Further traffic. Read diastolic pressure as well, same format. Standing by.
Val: **82** mmHg
